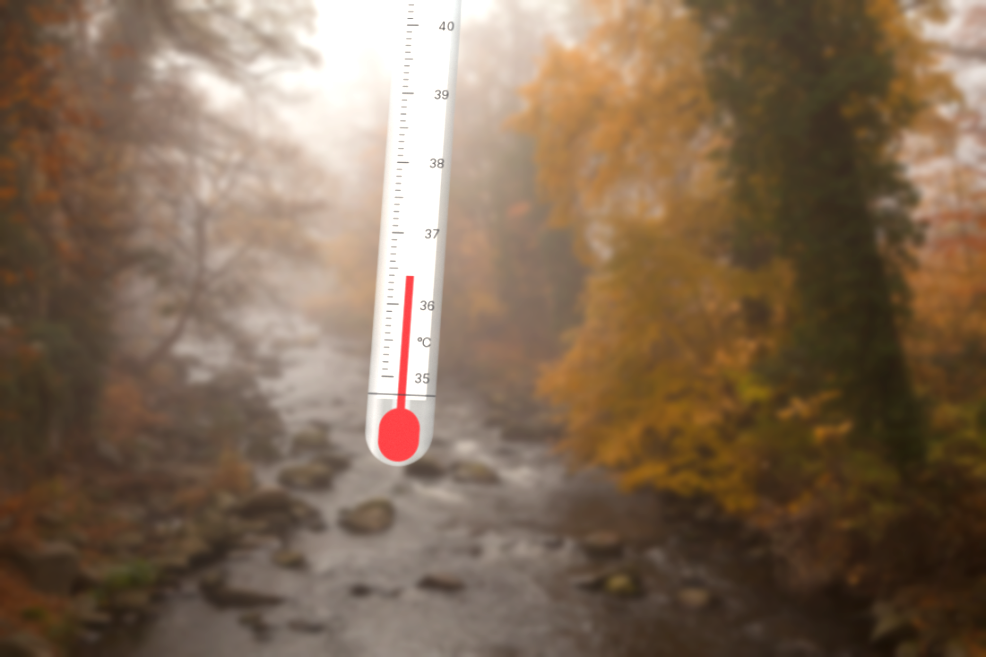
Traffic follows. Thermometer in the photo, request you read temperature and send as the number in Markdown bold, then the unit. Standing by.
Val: **36.4** °C
